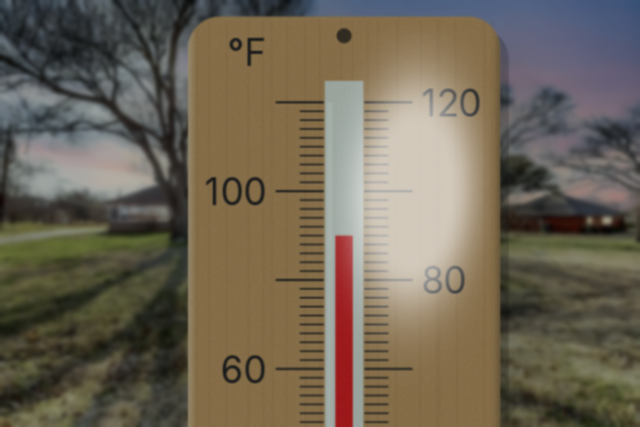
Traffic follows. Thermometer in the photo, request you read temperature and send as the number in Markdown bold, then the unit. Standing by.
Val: **90** °F
